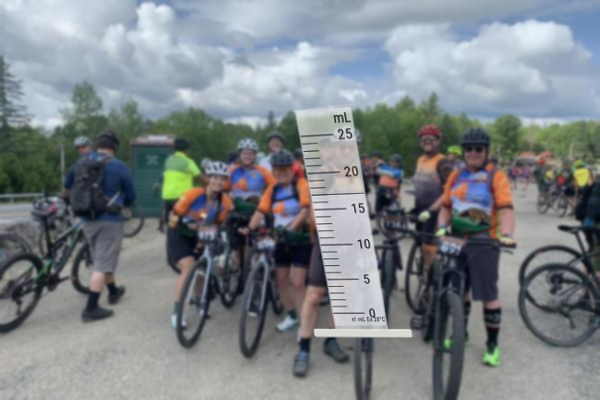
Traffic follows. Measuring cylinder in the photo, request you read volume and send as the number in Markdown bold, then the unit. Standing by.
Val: **17** mL
